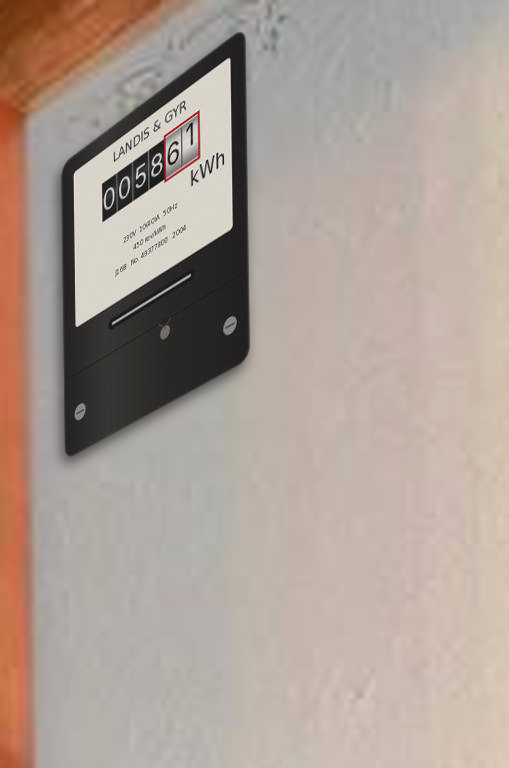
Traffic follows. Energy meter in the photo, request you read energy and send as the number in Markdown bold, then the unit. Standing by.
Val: **58.61** kWh
